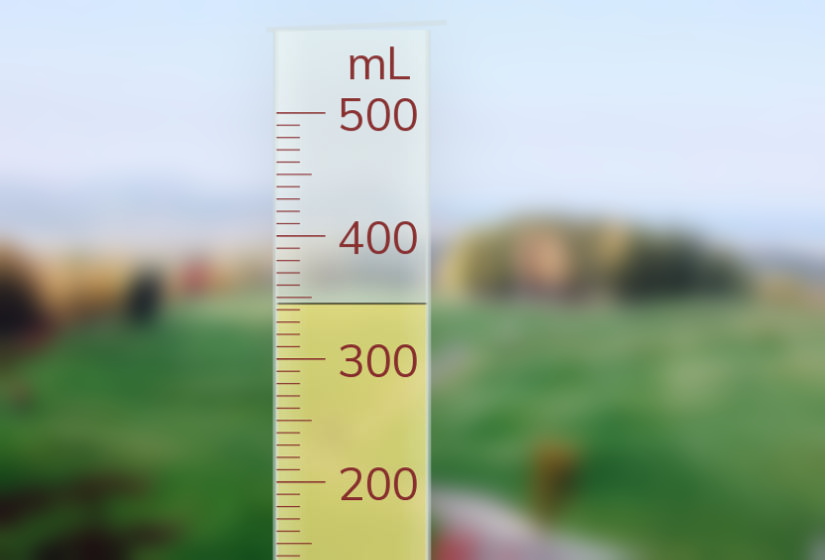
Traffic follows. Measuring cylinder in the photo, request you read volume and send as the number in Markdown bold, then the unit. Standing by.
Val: **345** mL
